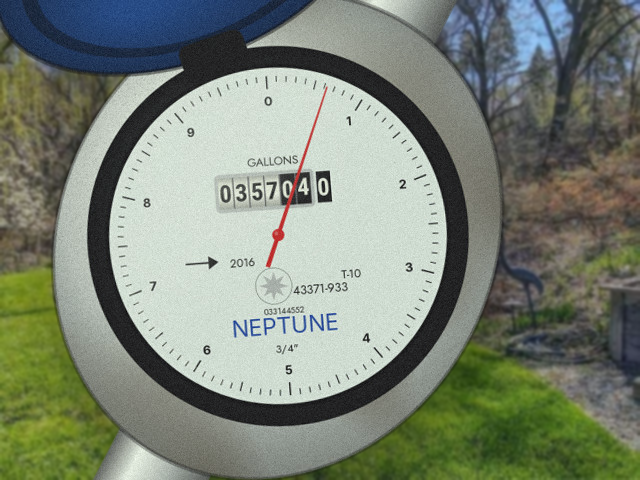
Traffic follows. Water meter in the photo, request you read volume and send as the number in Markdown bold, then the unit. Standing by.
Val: **357040.6** gal
